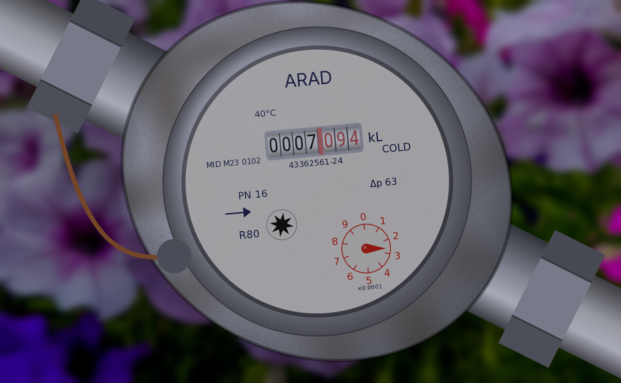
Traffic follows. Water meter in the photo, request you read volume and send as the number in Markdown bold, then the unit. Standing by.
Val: **7.0942** kL
